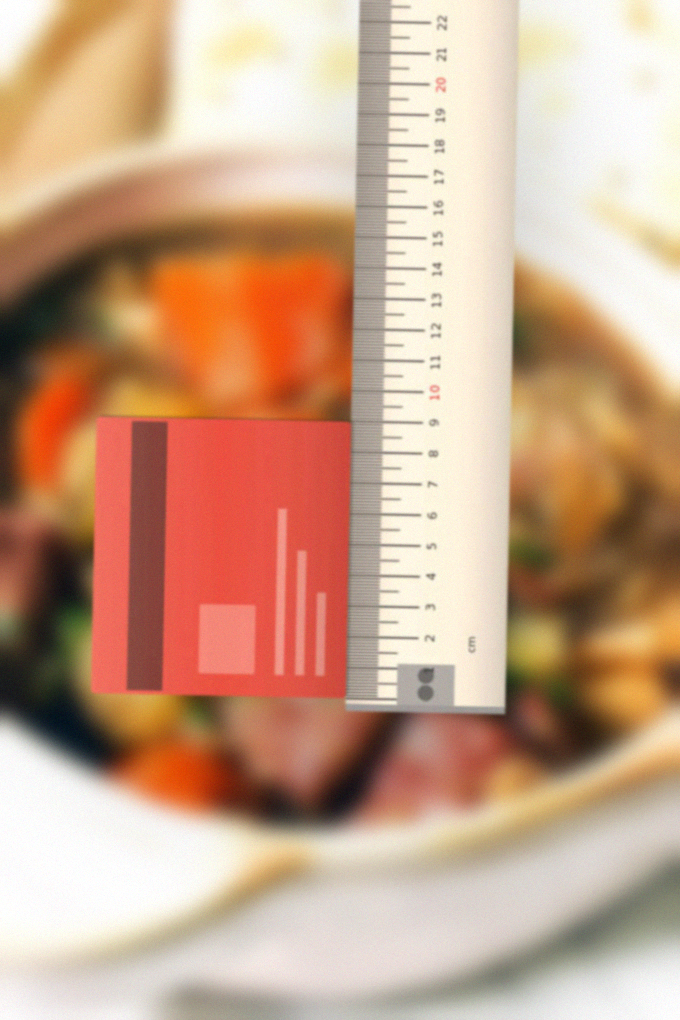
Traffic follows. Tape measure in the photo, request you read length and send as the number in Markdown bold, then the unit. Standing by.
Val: **9** cm
